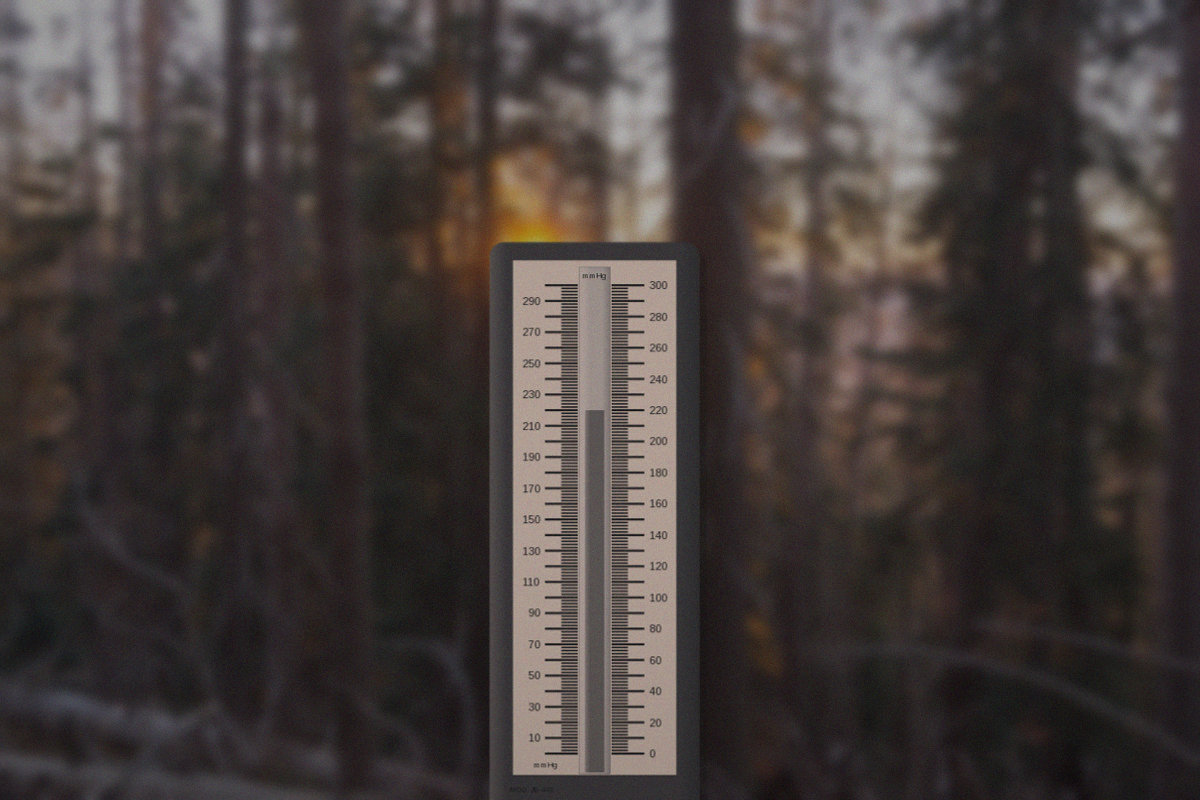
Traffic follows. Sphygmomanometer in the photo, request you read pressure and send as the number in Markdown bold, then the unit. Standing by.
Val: **220** mmHg
